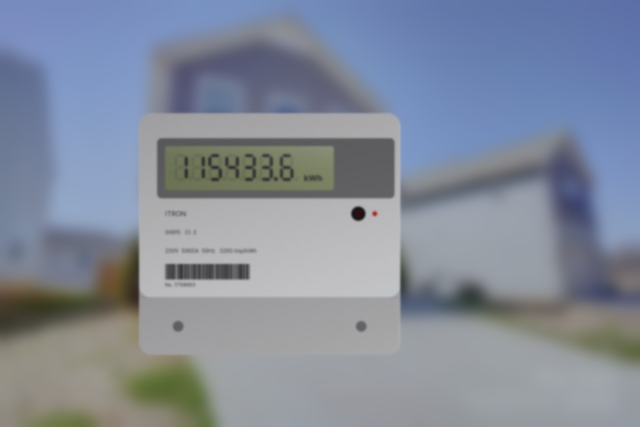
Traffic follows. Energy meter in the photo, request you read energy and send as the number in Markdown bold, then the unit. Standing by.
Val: **115433.6** kWh
